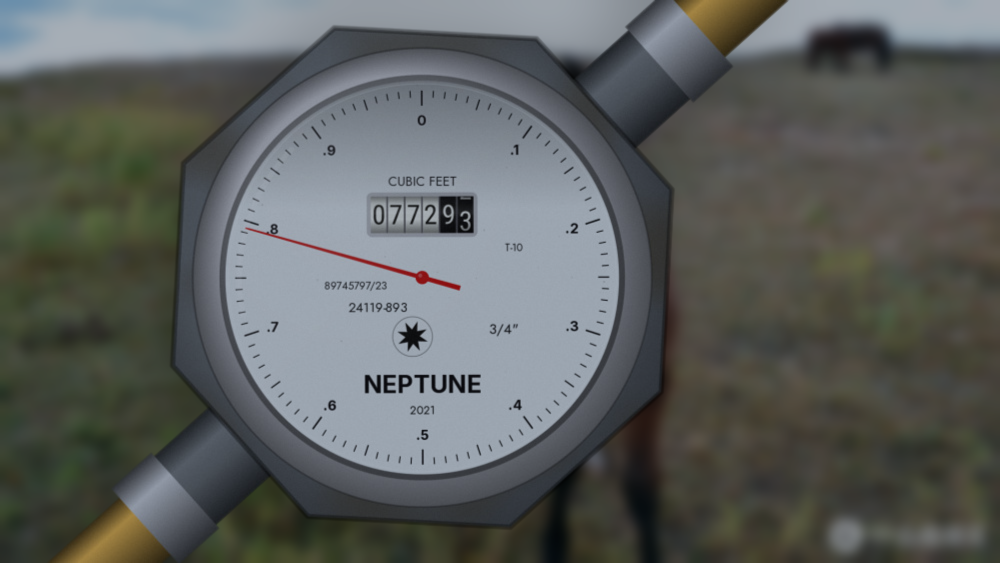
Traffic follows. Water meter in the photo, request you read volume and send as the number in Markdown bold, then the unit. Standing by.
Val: **77292.79** ft³
